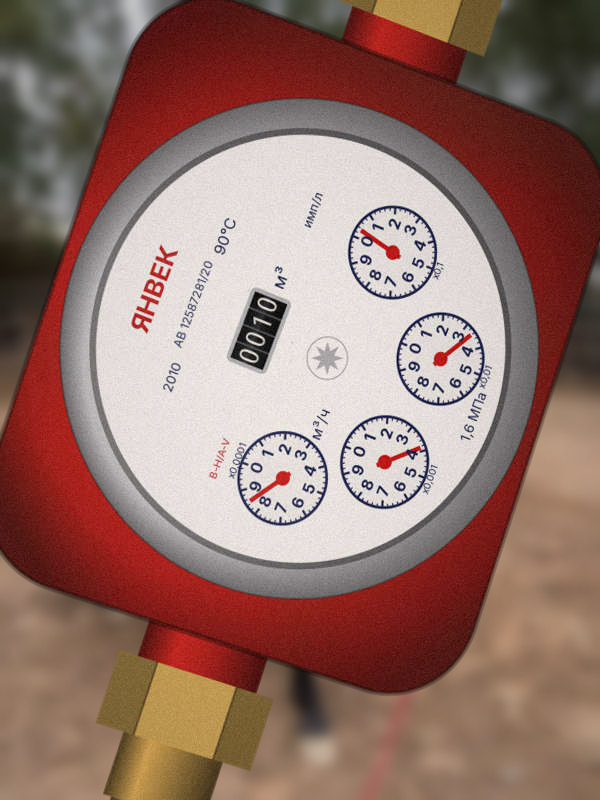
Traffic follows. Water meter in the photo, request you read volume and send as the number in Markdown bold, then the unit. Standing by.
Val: **10.0338** m³
